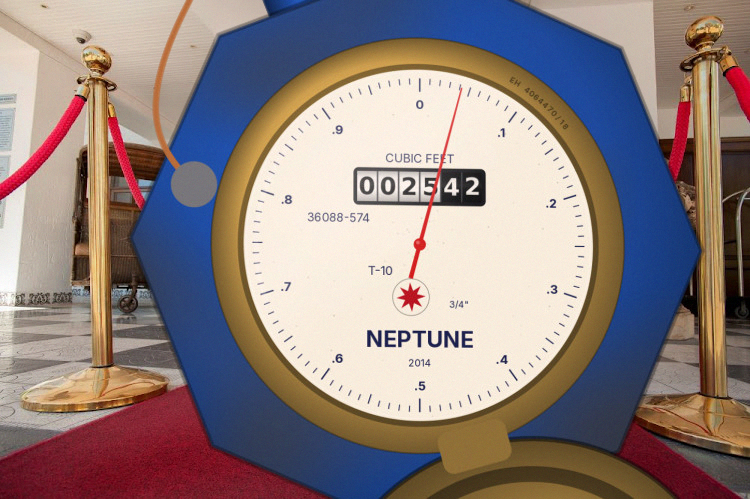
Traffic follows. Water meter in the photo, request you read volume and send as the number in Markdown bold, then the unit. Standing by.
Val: **2542.04** ft³
